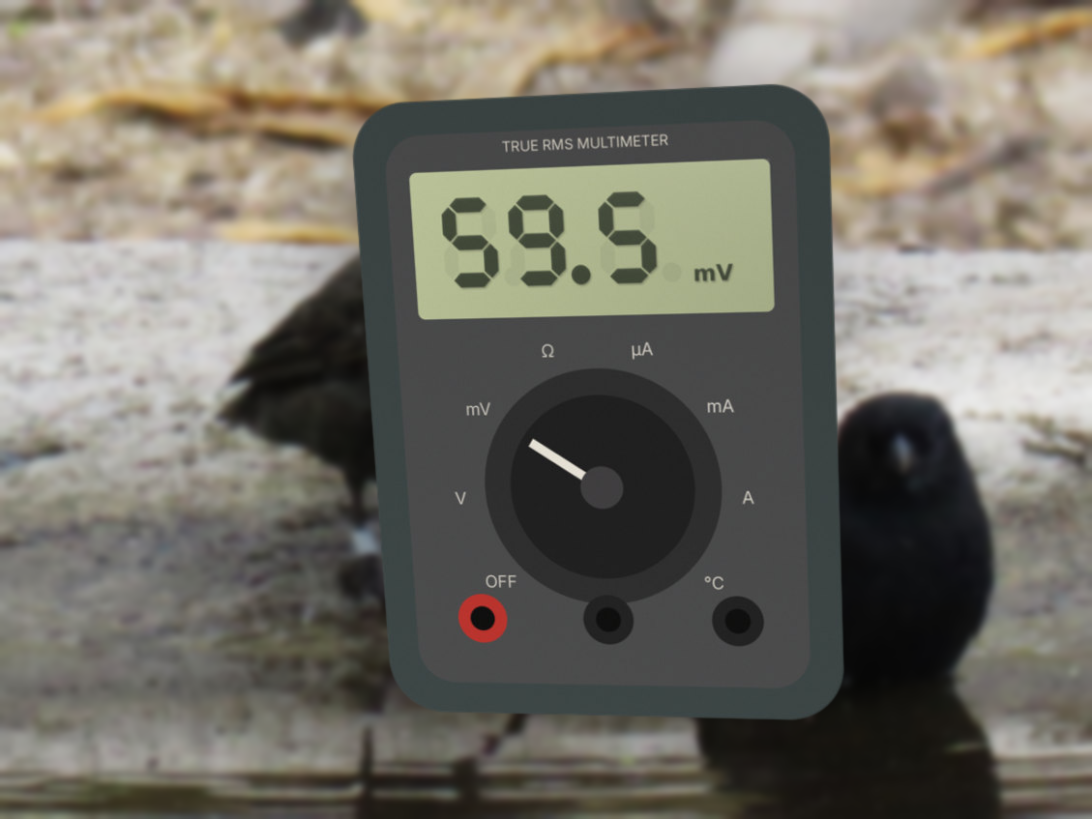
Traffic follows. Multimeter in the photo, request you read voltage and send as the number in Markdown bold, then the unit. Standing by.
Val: **59.5** mV
